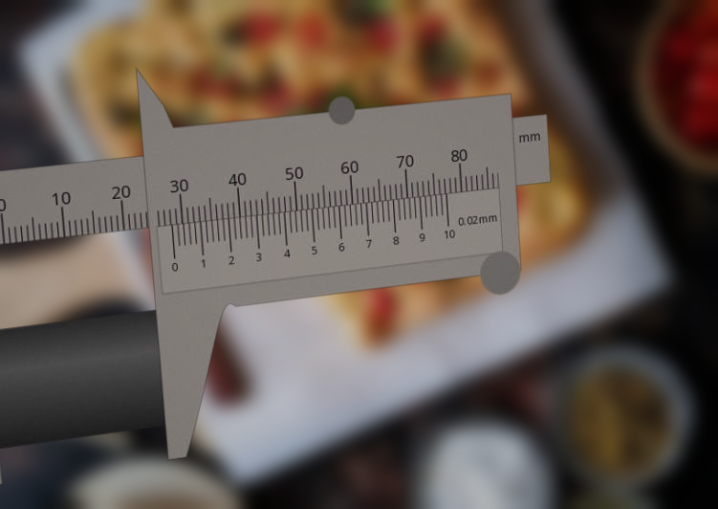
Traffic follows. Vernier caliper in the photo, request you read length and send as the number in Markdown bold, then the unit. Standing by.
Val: **28.2** mm
